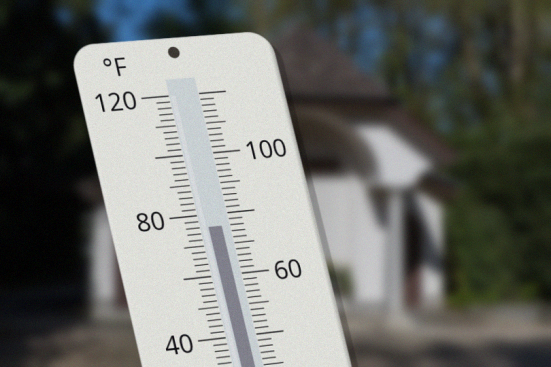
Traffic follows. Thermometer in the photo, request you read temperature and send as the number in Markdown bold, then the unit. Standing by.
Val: **76** °F
